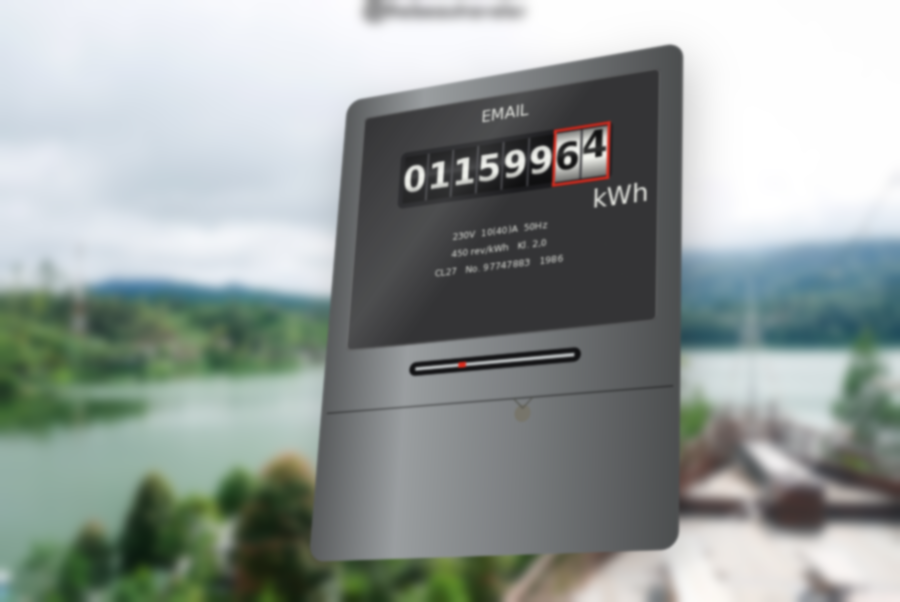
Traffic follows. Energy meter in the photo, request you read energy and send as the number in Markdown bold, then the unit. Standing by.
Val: **11599.64** kWh
